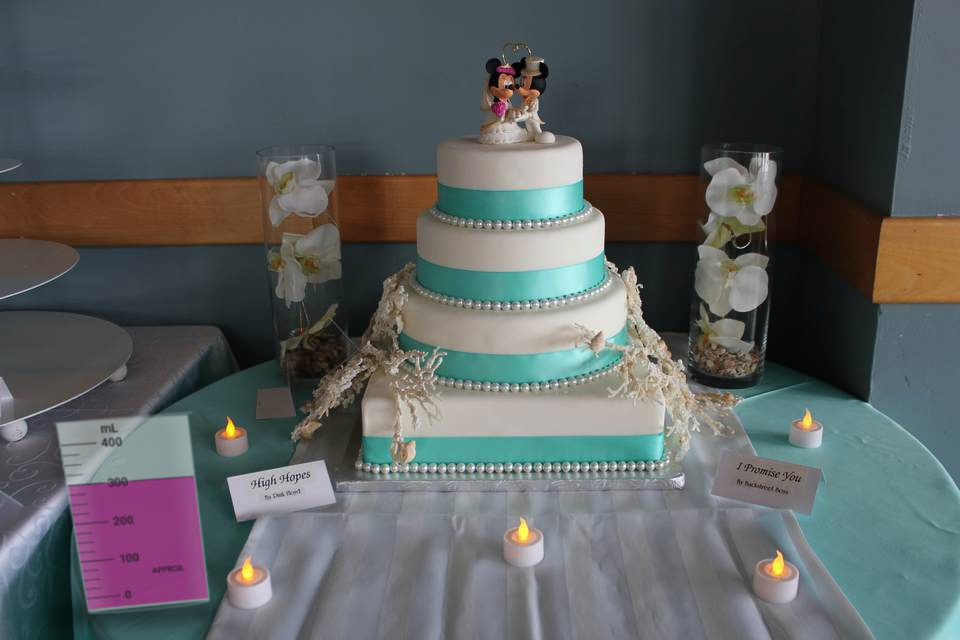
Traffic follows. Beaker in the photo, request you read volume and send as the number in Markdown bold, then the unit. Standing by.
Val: **300** mL
